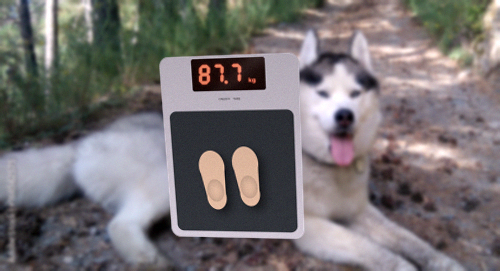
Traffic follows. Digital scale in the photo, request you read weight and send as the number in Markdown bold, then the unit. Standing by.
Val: **87.7** kg
